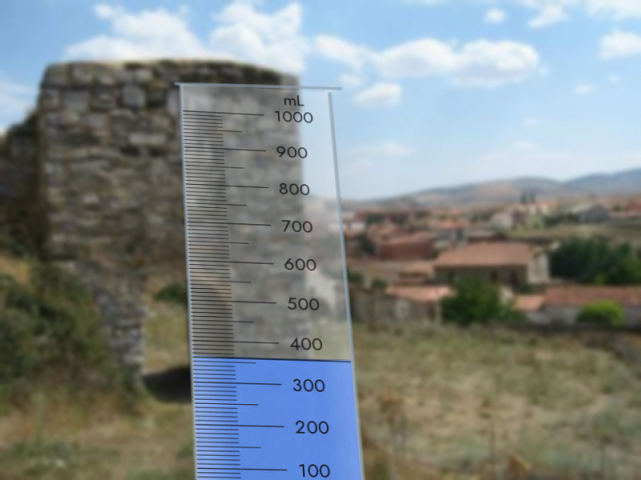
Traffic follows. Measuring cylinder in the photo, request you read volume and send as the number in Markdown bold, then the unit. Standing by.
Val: **360** mL
